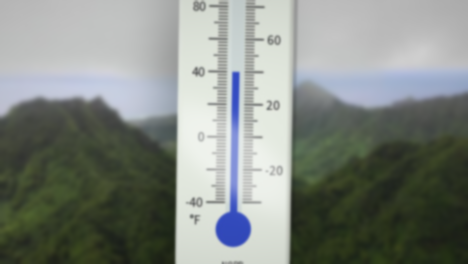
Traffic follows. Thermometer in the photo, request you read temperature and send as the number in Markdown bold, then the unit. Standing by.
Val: **40** °F
